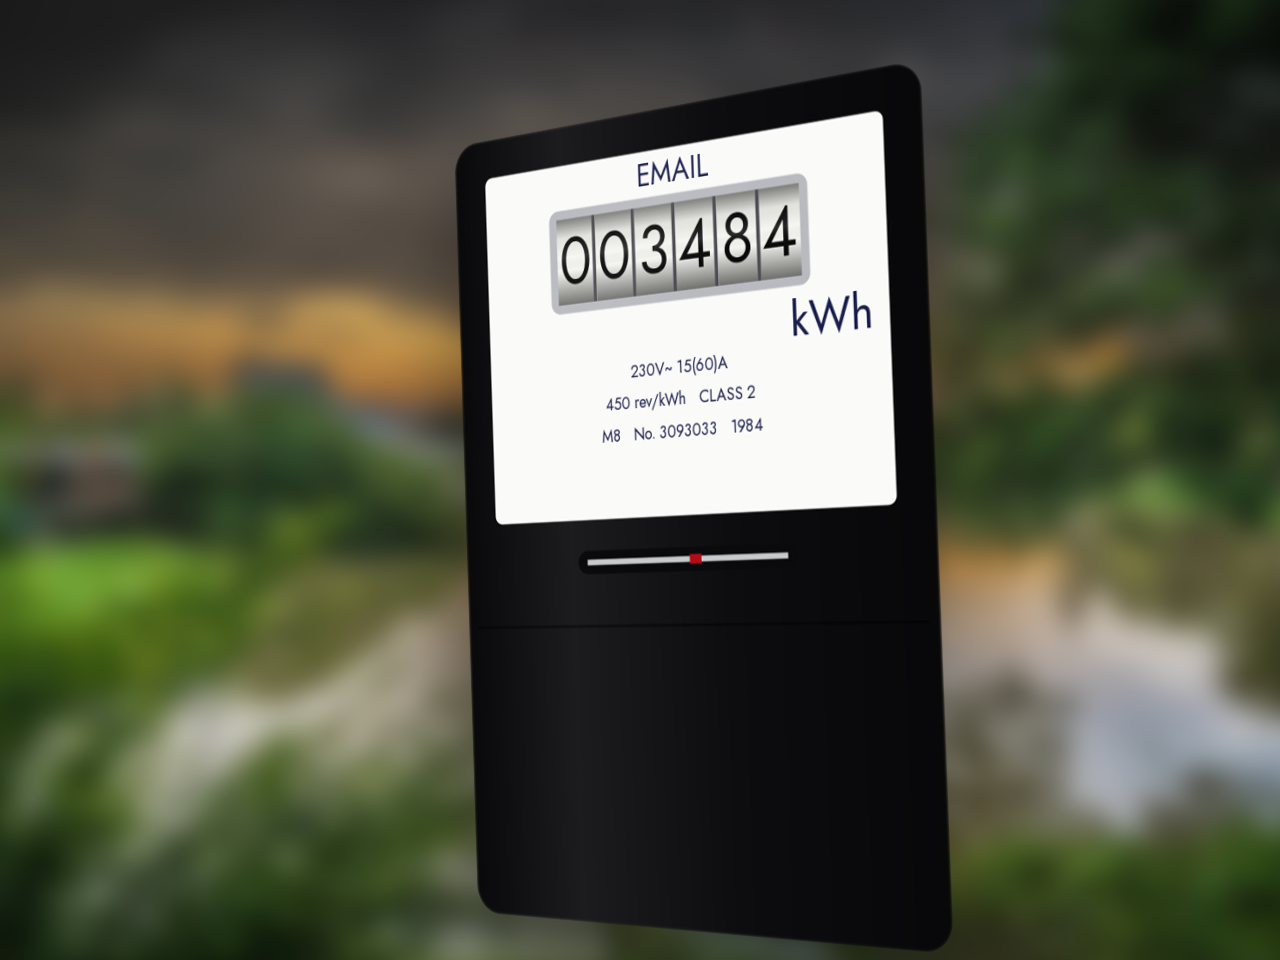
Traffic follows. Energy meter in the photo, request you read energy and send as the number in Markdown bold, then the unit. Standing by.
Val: **3484** kWh
